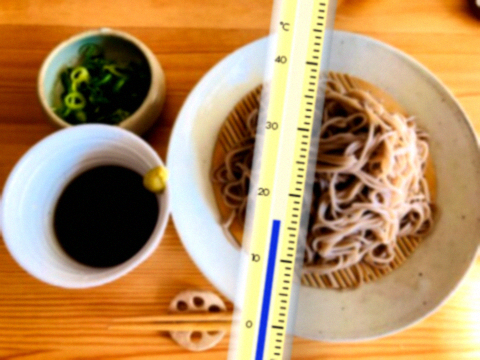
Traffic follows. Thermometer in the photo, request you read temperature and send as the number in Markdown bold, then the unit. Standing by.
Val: **16** °C
